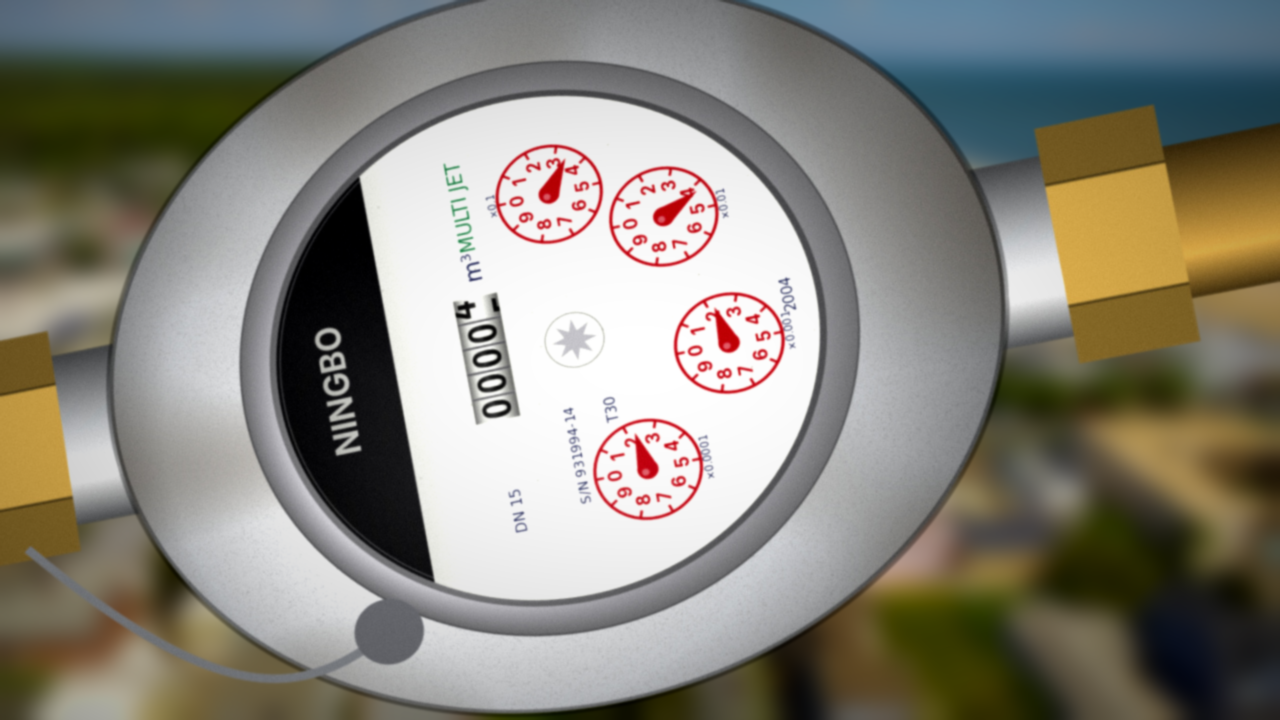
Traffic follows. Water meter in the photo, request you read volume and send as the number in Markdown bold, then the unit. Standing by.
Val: **4.3422** m³
